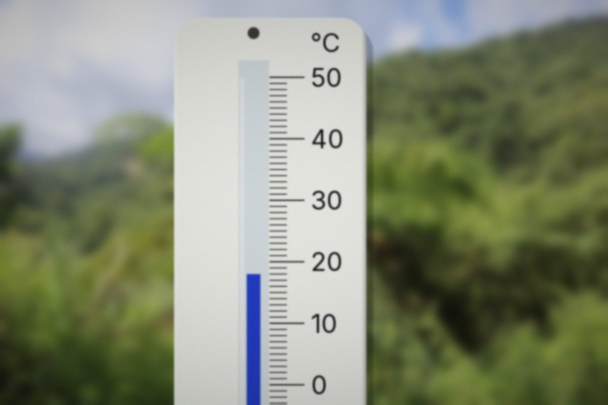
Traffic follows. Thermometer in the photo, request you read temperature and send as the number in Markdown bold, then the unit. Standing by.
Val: **18** °C
